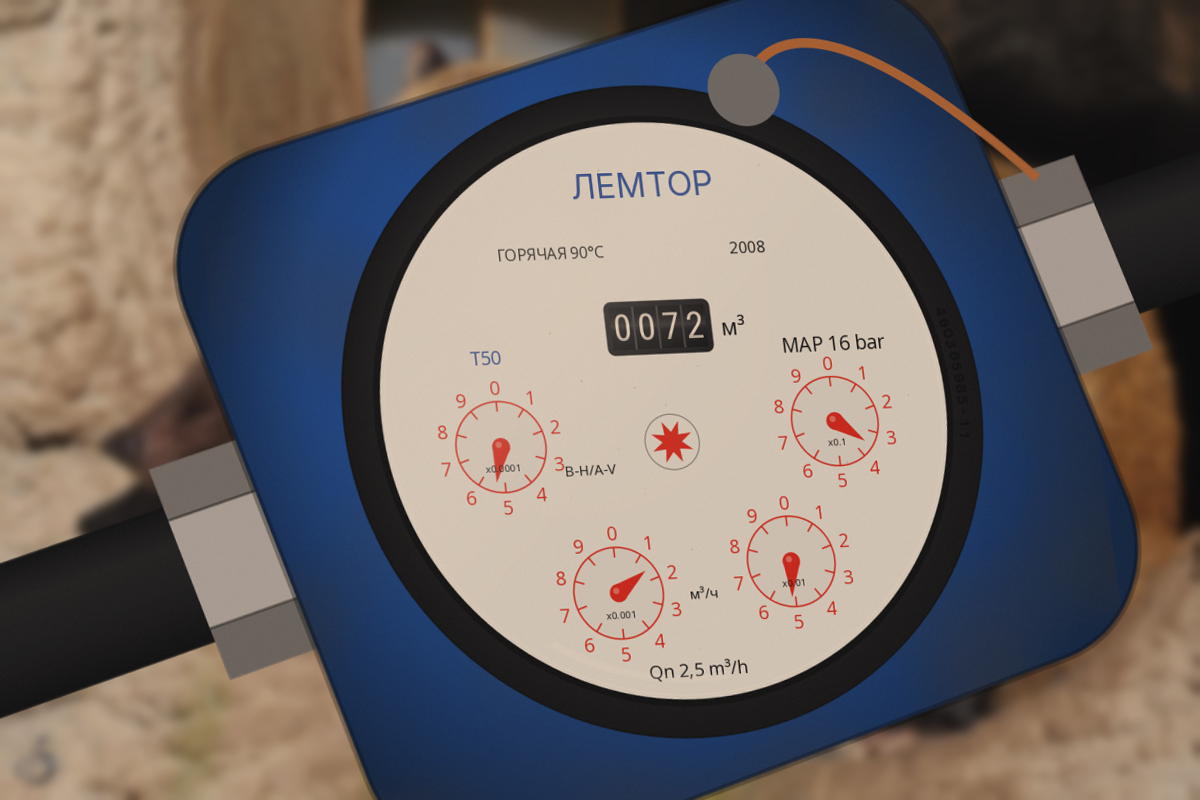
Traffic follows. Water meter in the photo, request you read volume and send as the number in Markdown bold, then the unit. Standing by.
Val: **72.3515** m³
